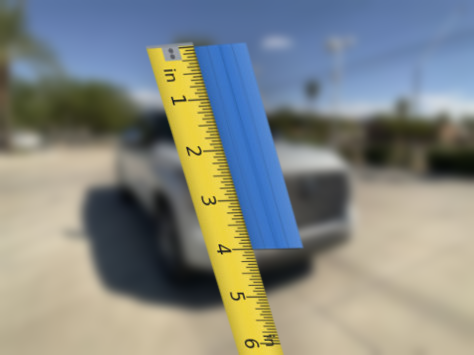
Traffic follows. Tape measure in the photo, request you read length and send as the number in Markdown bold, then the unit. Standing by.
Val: **4** in
